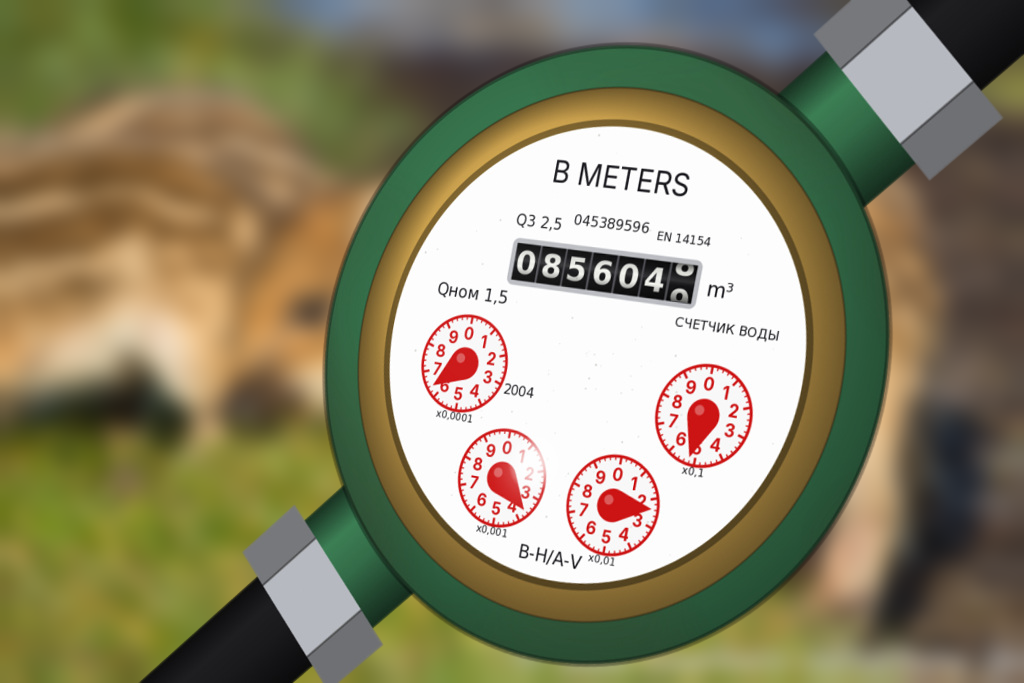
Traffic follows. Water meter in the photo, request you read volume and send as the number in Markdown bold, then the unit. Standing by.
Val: **856048.5236** m³
